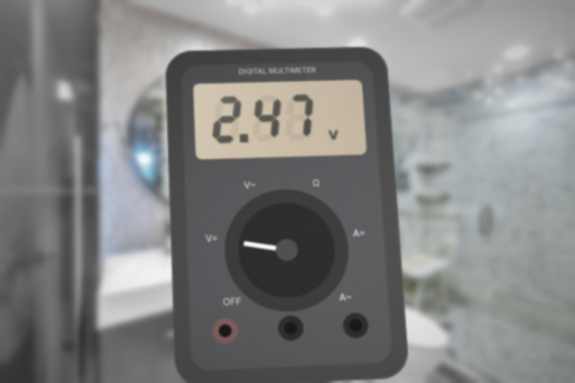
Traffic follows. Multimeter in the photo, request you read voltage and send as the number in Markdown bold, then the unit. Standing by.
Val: **2.47** V
